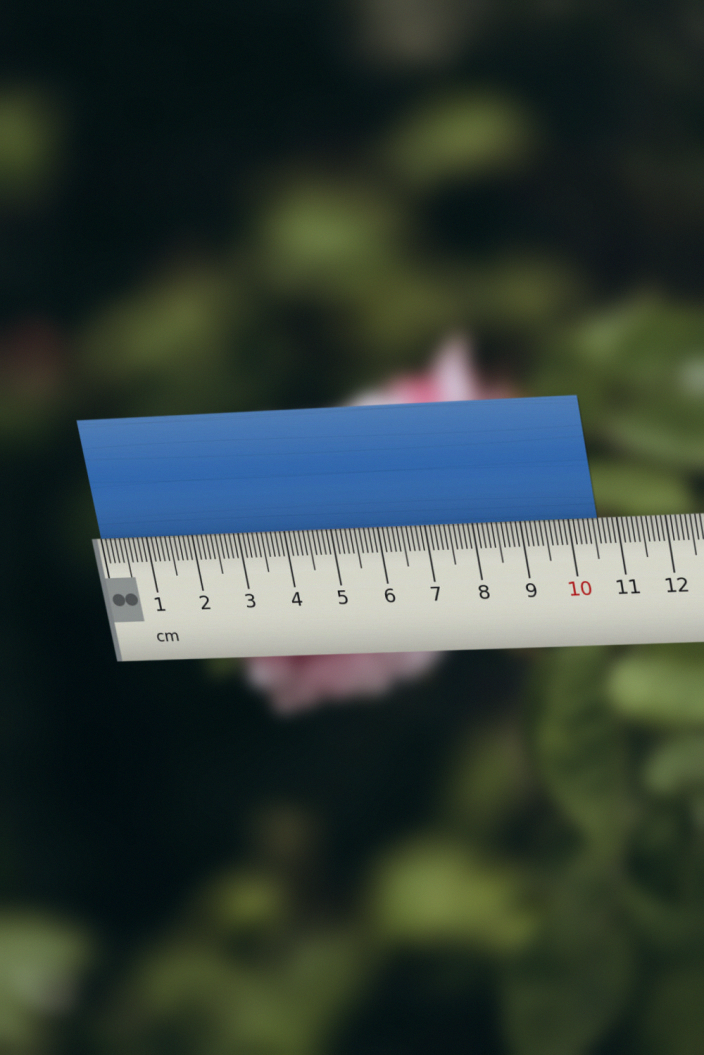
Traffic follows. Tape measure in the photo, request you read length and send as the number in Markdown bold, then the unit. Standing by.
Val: **10.6** cm
